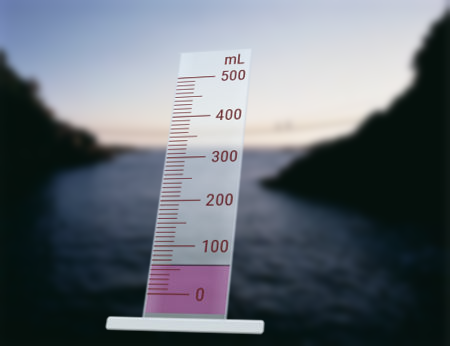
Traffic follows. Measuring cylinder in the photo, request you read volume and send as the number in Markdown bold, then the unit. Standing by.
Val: **60** mL
